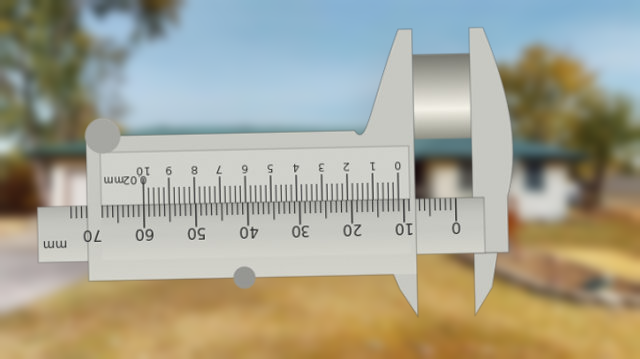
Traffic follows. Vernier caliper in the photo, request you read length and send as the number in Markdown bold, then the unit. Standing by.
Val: **11.0** mm
